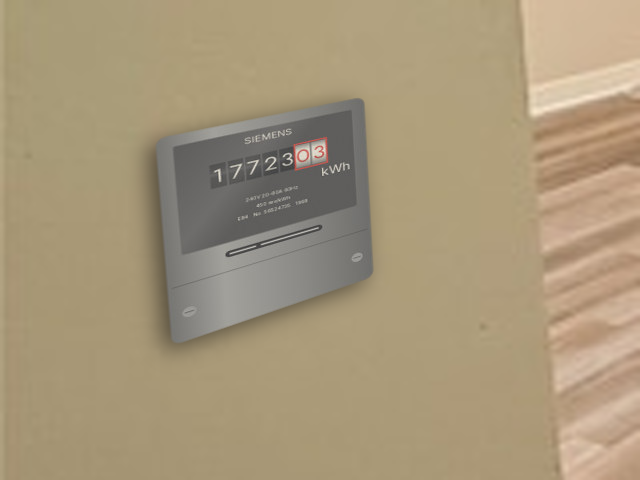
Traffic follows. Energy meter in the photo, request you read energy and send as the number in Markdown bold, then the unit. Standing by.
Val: **17723.03** kWh
